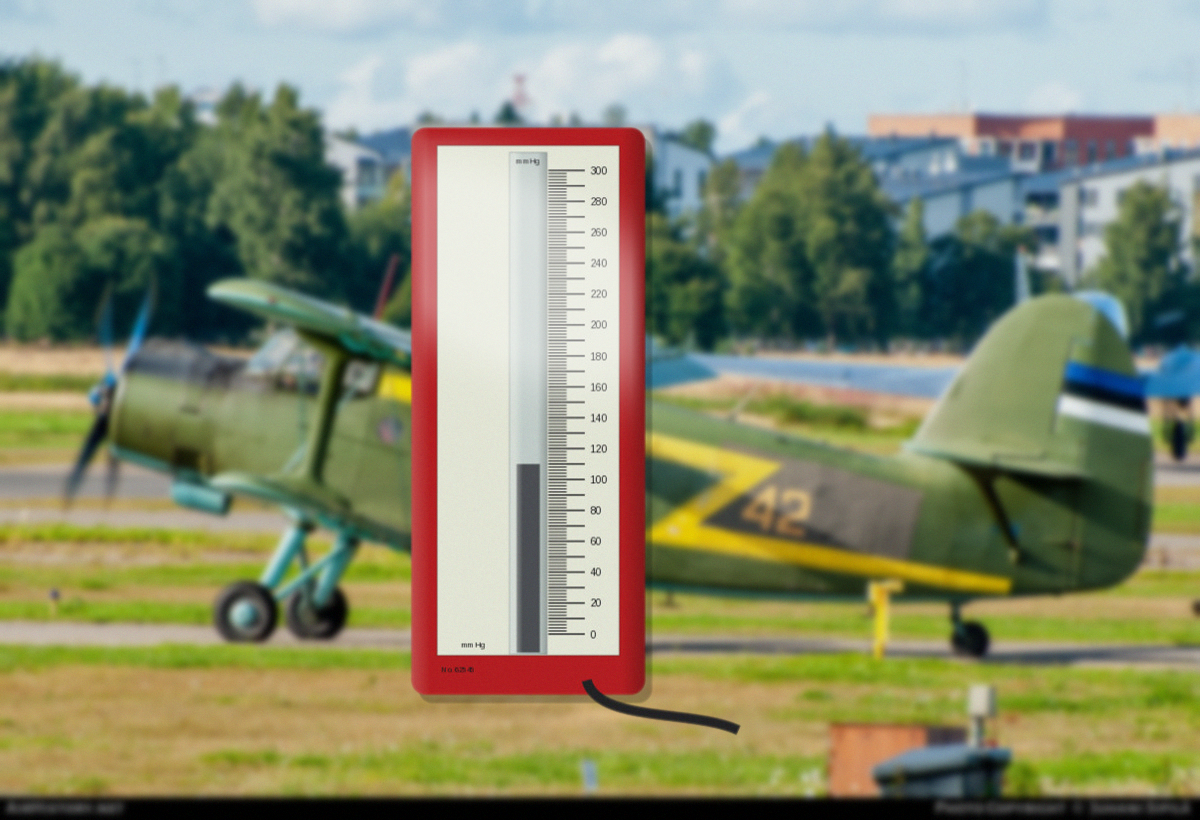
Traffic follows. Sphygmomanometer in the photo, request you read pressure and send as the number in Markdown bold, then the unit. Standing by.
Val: **110** mmHg
